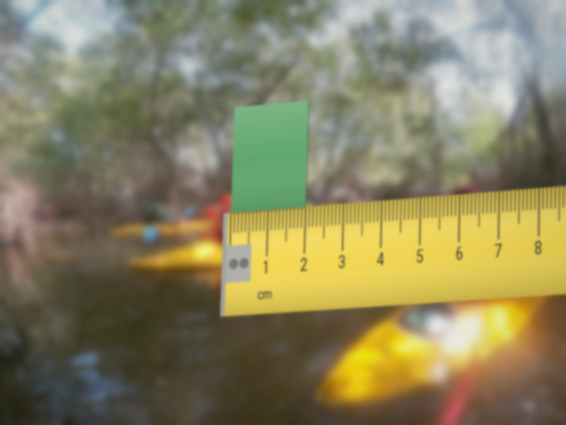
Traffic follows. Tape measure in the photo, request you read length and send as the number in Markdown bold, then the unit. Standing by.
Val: **2** cm
